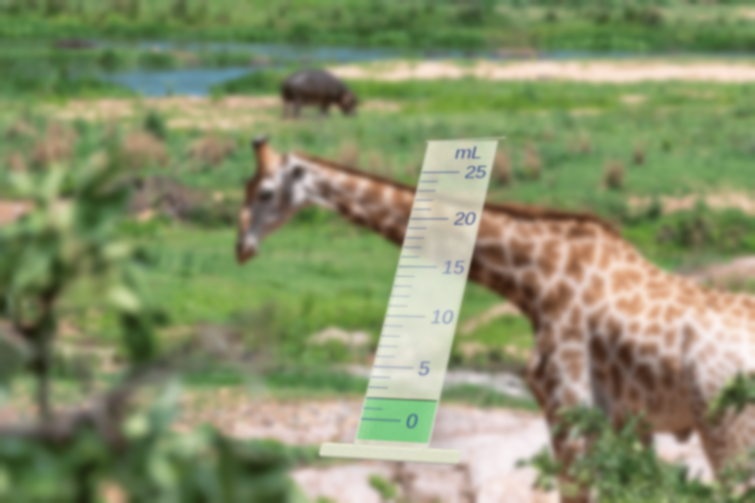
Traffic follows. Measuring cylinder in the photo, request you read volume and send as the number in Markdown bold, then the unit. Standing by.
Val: **2** mL
